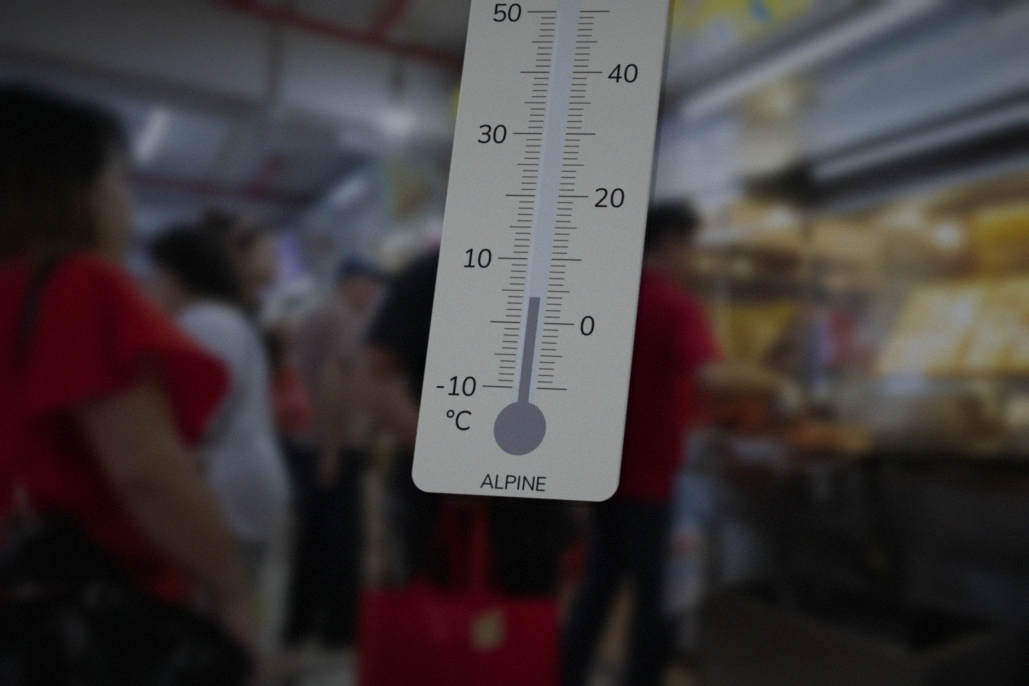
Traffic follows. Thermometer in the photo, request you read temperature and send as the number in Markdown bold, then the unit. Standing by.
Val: **4** °C
